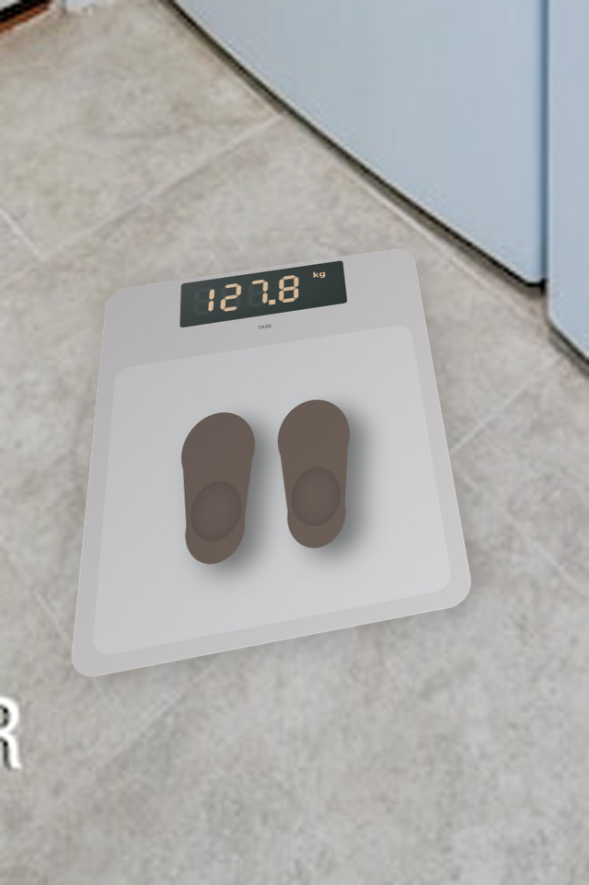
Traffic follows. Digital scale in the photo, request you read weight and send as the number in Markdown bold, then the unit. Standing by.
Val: **127.8** kg
